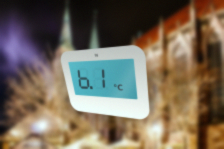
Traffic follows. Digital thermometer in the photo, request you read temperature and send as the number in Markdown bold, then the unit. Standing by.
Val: **6.1** °C
